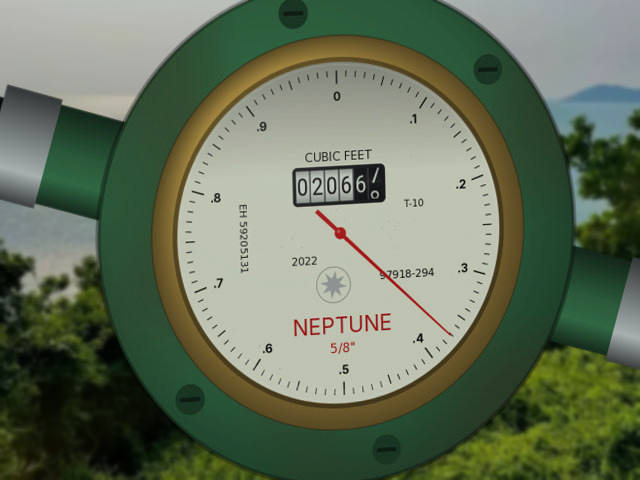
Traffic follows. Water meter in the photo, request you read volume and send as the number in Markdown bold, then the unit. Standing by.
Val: **20667.37** ft³
